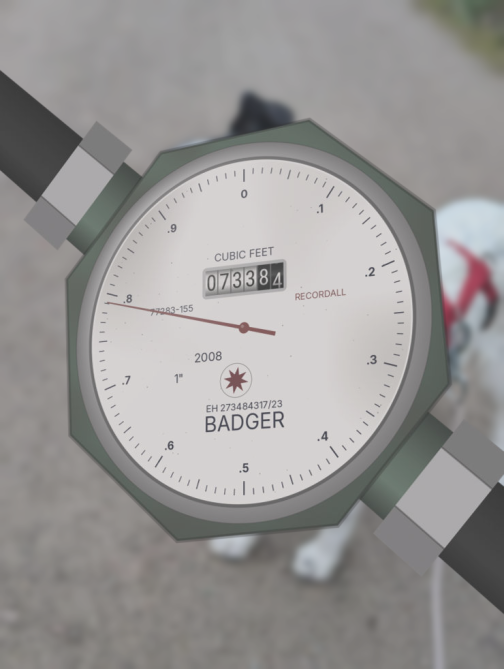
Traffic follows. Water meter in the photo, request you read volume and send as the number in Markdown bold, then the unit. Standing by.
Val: **73383.79** ft³
